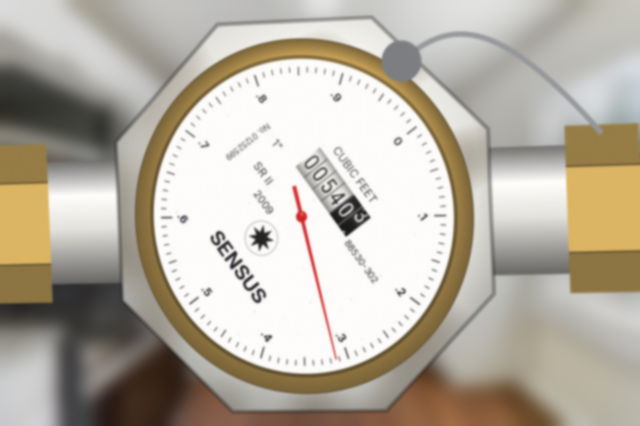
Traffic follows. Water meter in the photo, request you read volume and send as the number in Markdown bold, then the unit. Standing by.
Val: **5403.31** ft³
